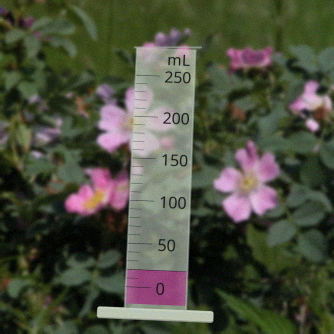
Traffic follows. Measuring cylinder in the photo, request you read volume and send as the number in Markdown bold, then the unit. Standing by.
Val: **20** mL
